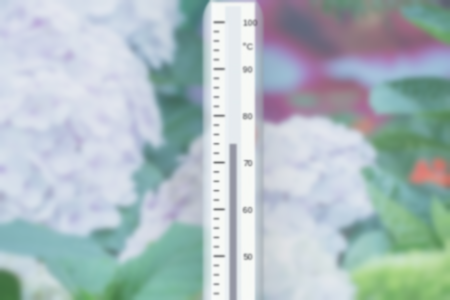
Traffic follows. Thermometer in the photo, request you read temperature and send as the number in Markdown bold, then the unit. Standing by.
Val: **74** °C
